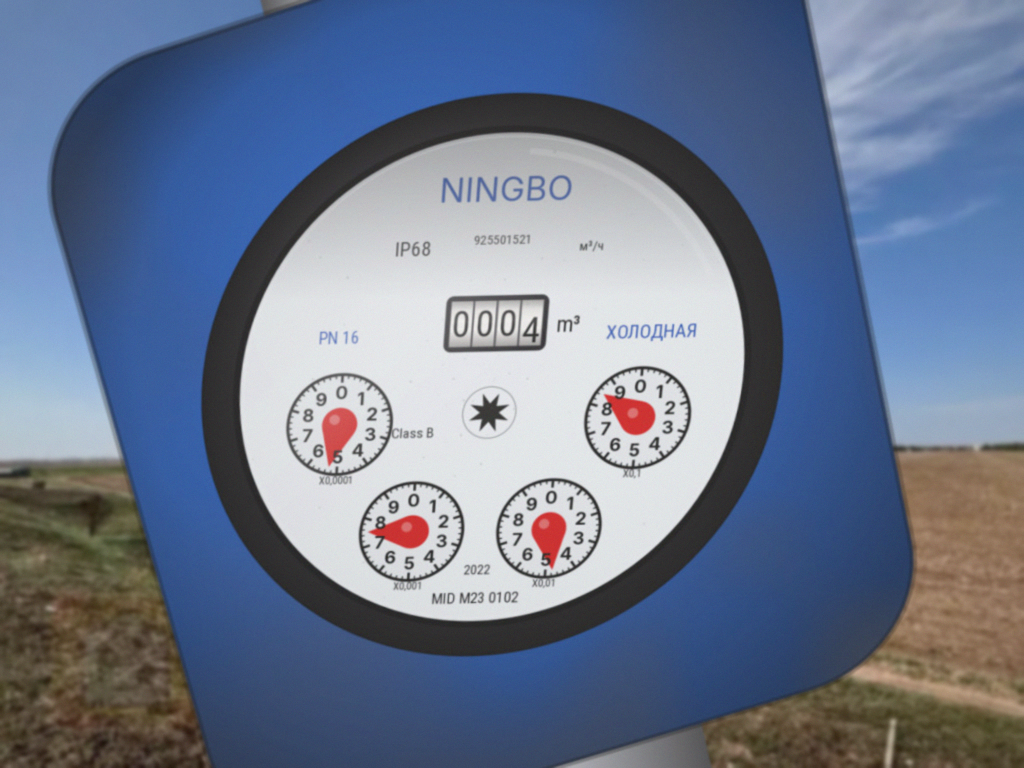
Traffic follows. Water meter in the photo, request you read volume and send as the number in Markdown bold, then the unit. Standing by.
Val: **3.8475** m³
